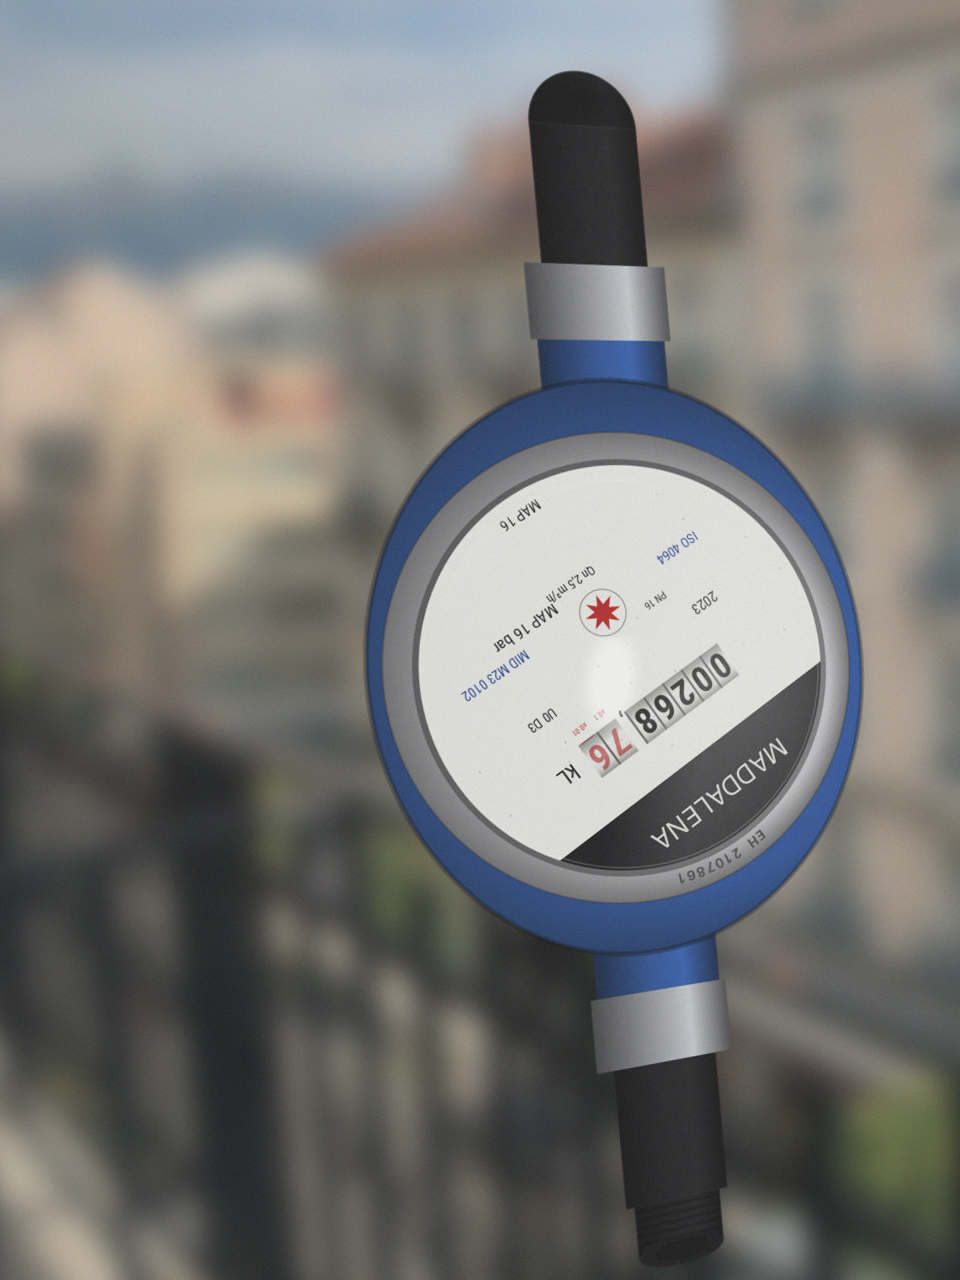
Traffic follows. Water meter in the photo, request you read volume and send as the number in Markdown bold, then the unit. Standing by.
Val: **268.76** kL
